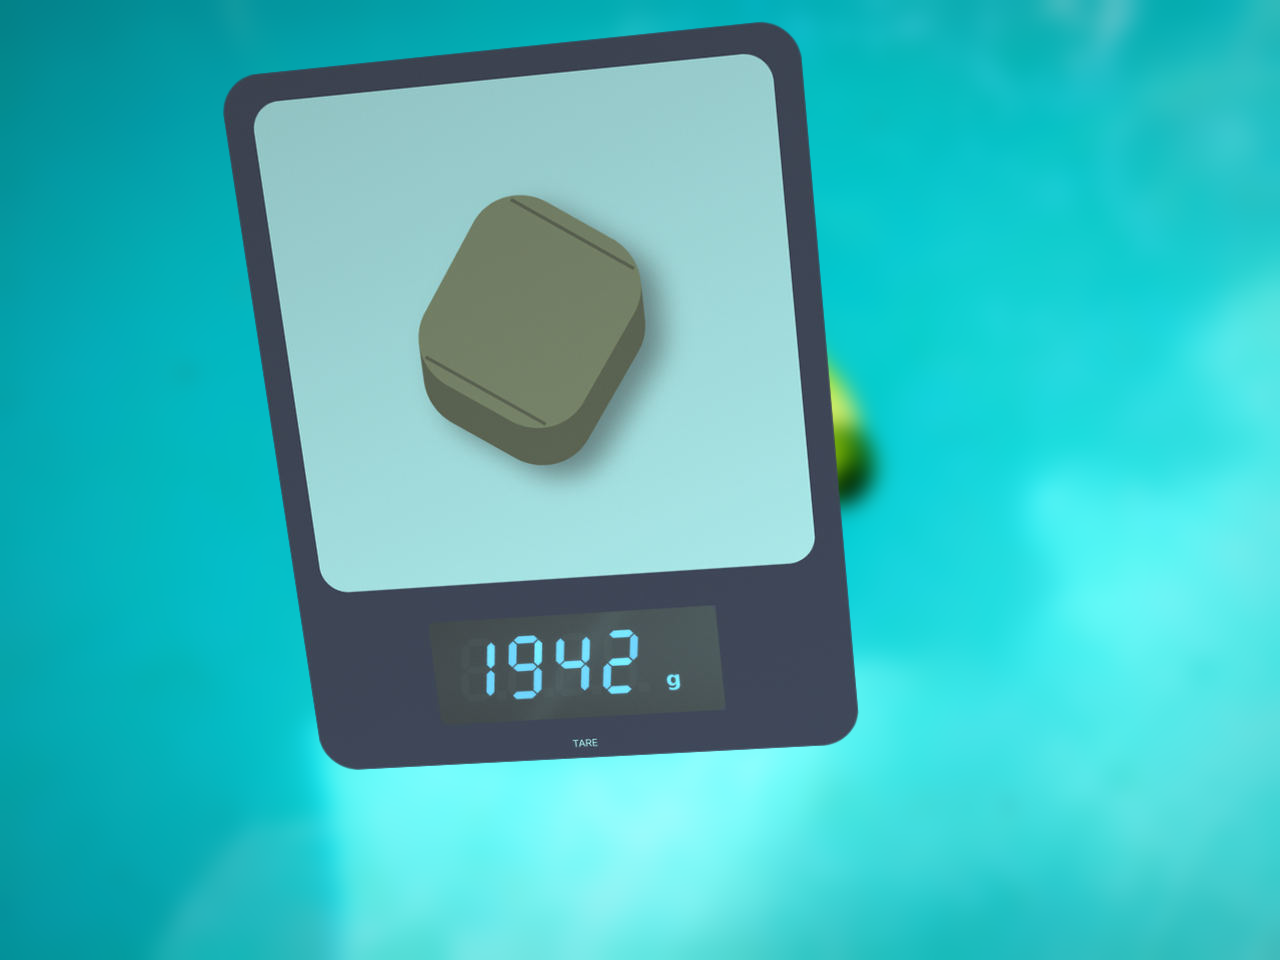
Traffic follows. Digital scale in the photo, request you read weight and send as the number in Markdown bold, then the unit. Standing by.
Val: **1942** g
